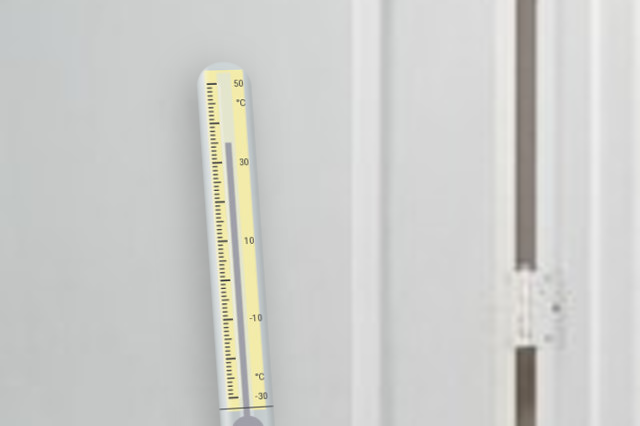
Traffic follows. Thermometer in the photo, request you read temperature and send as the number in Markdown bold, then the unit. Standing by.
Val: **35** °C
